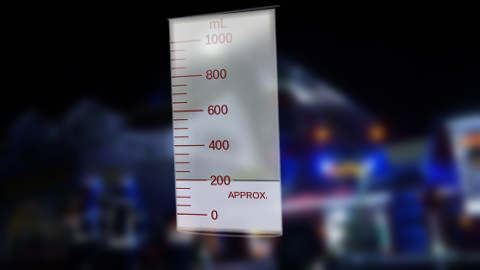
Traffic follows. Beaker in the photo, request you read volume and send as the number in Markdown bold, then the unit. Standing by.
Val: **200** mL
